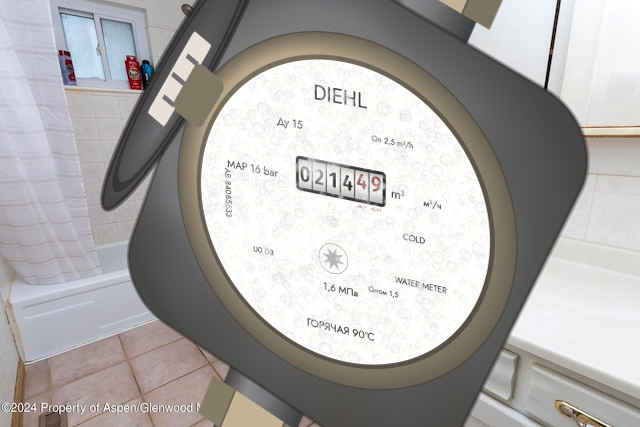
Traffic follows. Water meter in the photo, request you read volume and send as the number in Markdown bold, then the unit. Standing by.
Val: **214.49** m³
